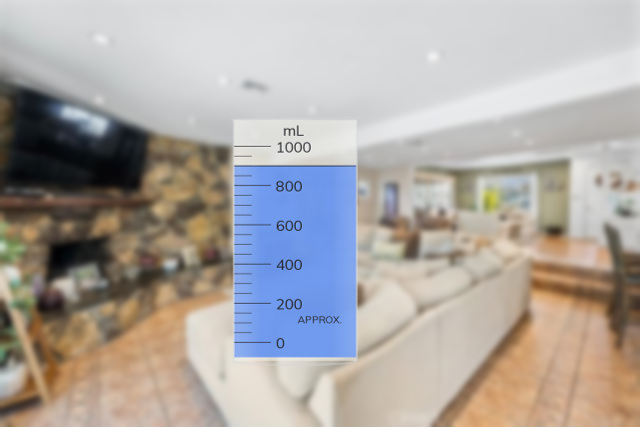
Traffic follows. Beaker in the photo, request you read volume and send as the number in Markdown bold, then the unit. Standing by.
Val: **900** mL
